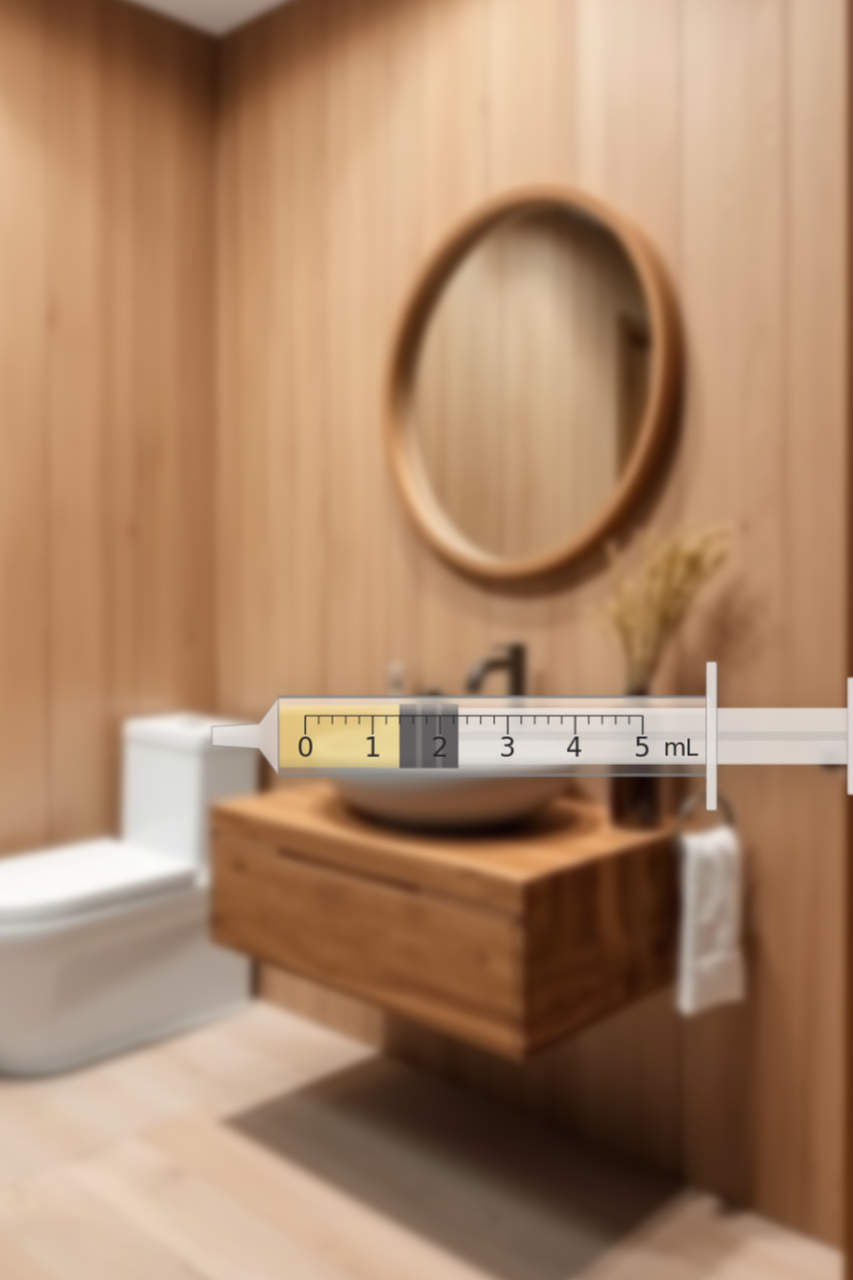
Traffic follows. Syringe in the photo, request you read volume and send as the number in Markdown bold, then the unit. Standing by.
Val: **1.4** mL
